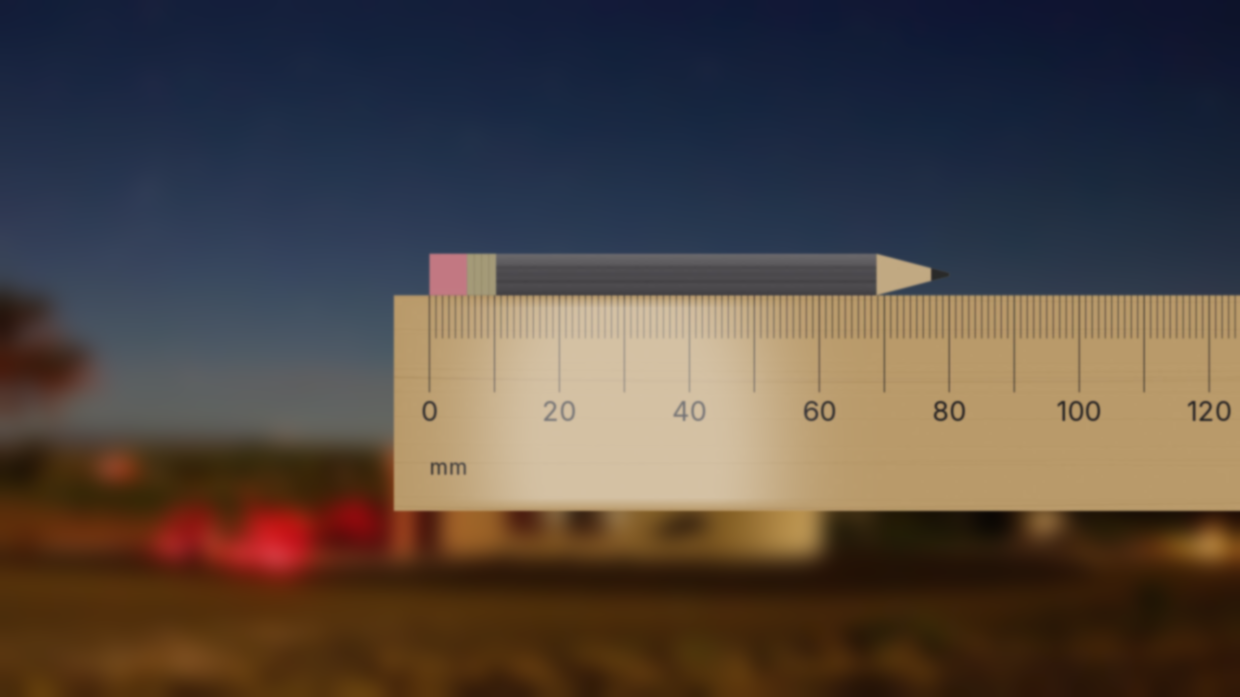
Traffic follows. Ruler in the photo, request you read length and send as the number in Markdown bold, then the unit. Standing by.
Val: **80** mm
